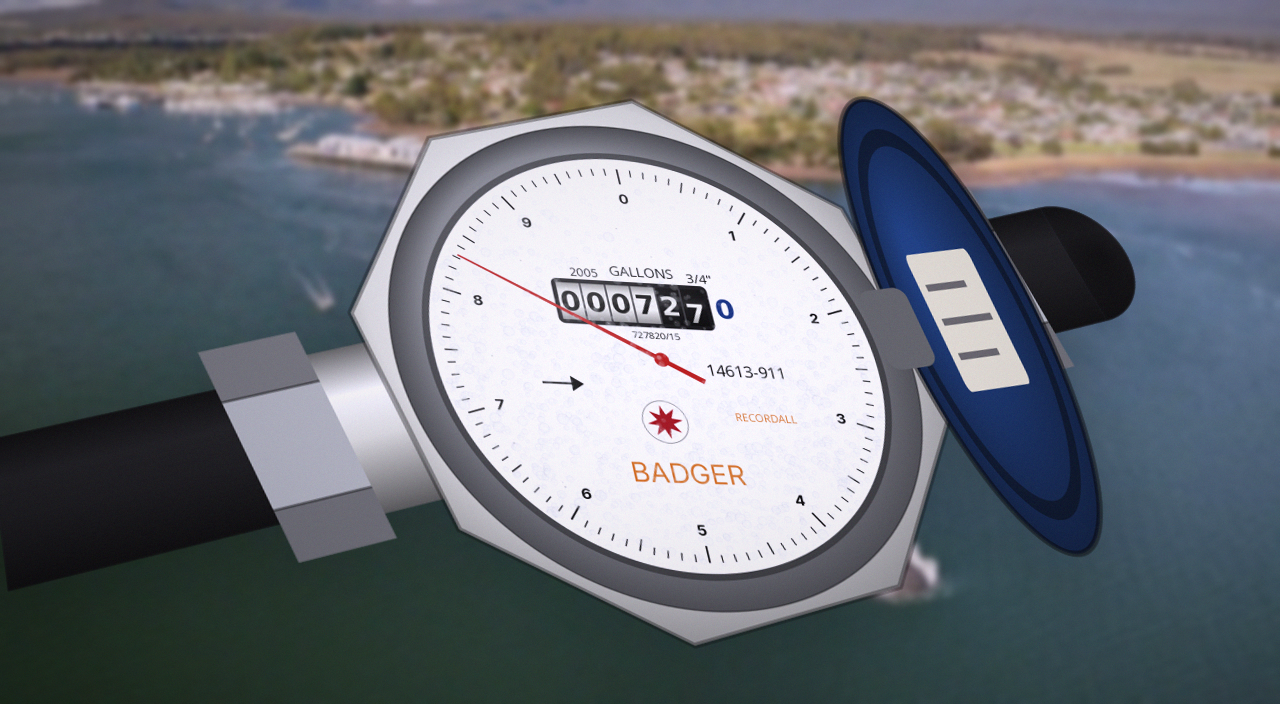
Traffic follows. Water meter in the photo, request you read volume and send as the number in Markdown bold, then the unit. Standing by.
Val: **7268.3** gal
